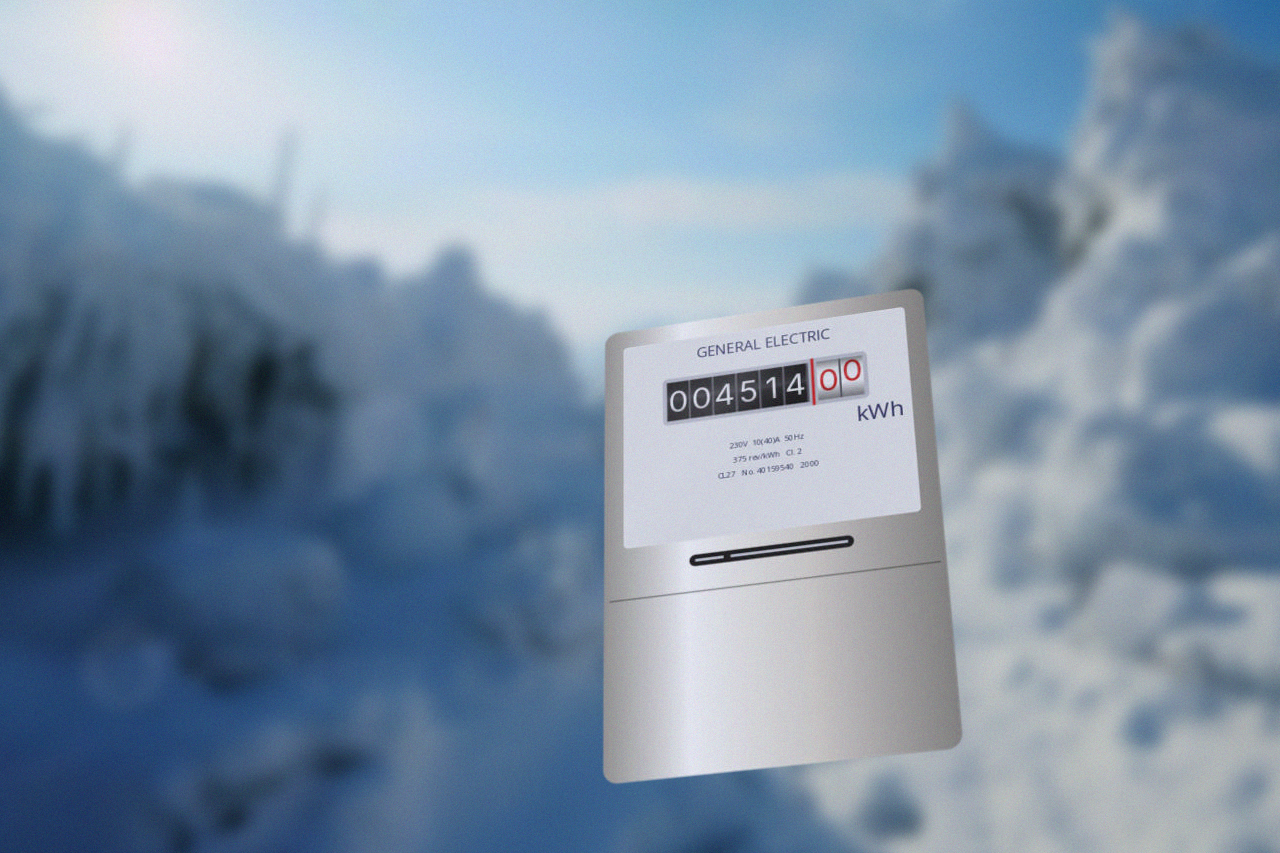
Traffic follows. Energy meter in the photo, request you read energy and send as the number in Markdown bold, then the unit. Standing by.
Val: **4514.00** kWh
